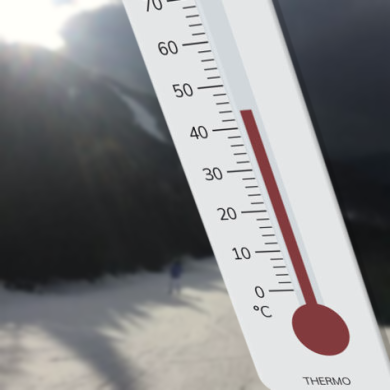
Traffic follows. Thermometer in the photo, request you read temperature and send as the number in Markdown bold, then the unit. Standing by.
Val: **44** °C
